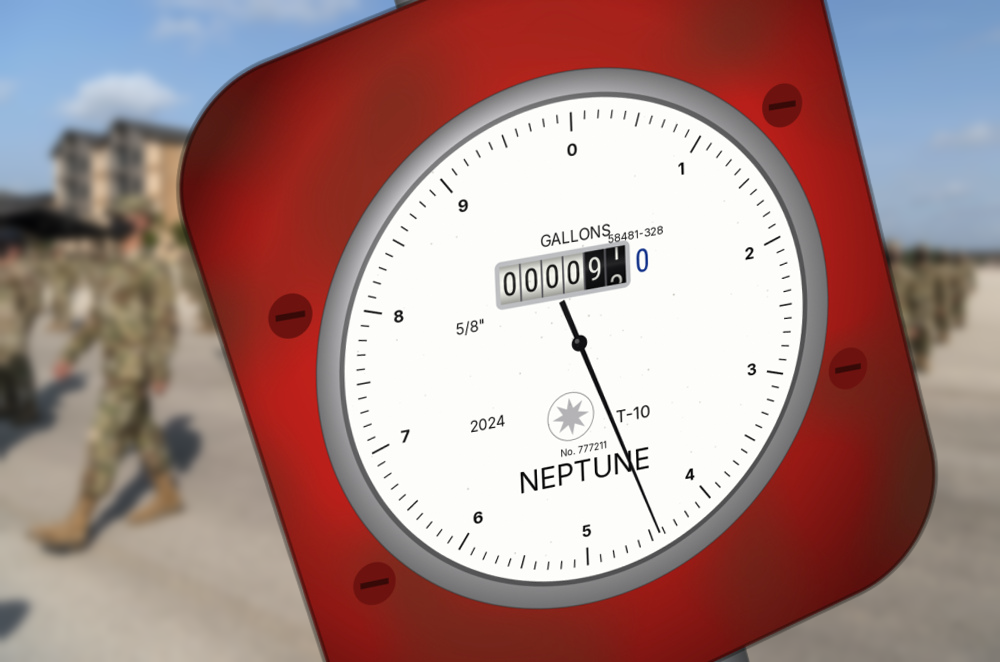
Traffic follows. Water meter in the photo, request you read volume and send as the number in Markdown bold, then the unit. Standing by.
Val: **914.4** gal
